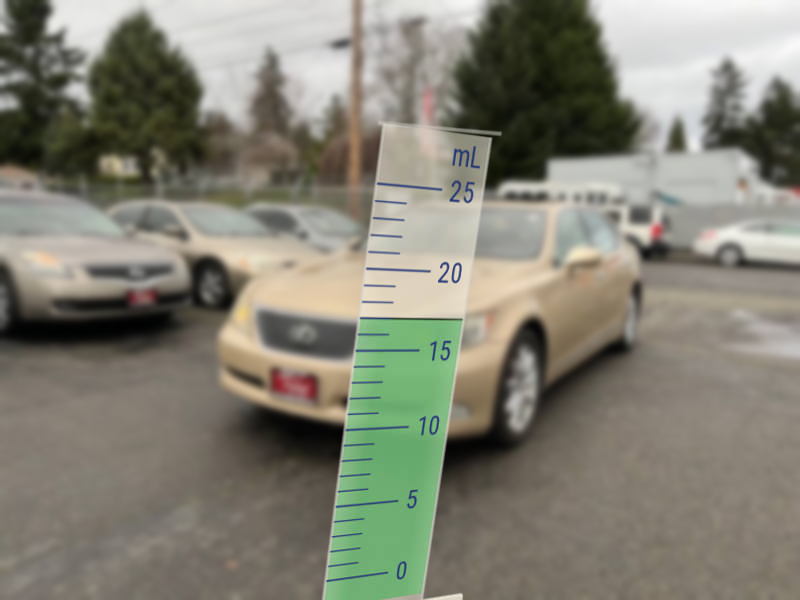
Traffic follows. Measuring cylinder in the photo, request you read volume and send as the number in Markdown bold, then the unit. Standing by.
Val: **17** mL
